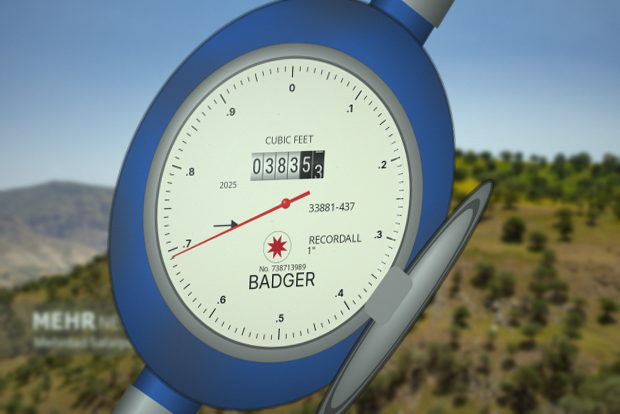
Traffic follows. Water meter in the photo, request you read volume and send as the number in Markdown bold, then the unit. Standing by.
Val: **38352.69** ft³
